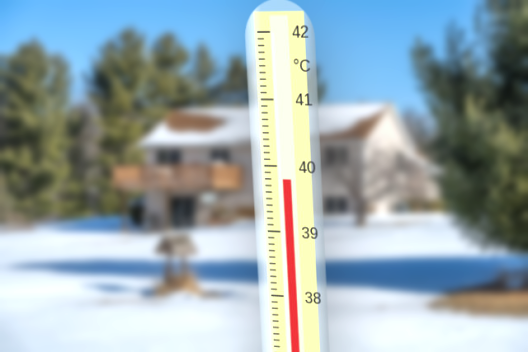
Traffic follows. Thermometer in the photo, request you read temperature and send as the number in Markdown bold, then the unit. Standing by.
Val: **39.8** °C
